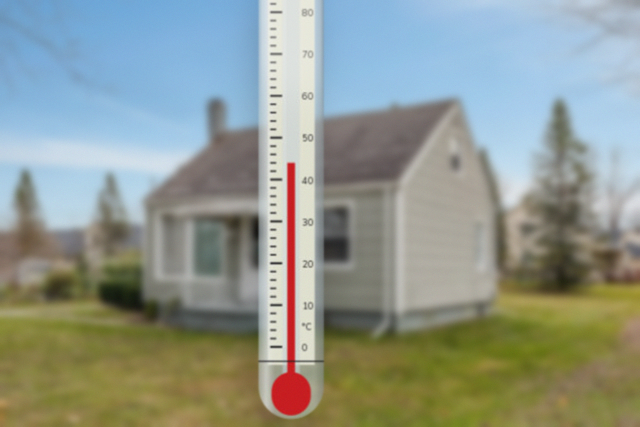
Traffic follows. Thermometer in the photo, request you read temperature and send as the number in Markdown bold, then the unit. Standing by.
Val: **44** °C
